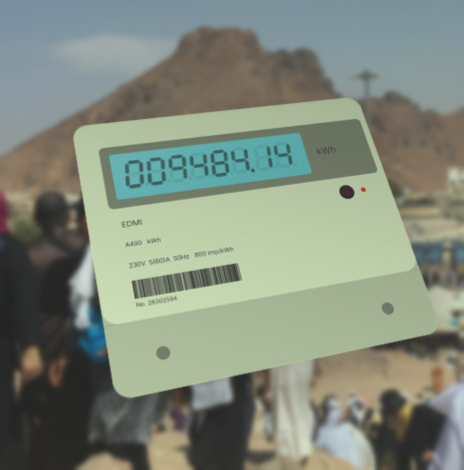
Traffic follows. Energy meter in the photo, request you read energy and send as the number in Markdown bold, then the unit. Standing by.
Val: **9484.14** kWh
